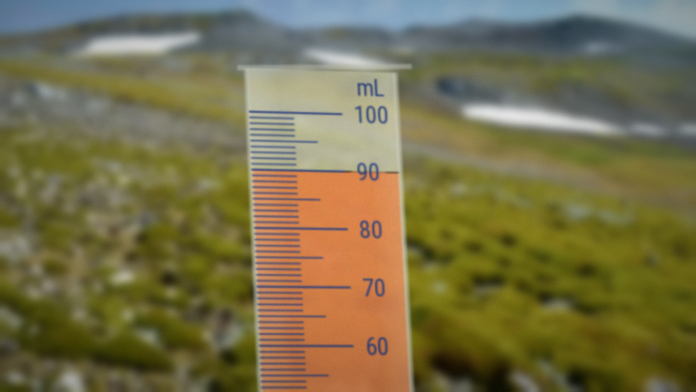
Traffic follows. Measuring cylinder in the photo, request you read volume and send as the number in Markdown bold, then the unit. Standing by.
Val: **90** mL
